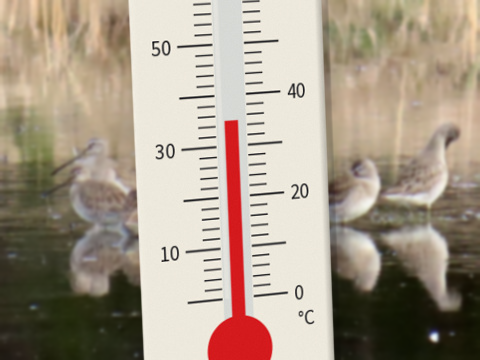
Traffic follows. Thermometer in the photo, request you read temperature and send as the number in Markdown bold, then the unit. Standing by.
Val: **35** °C
